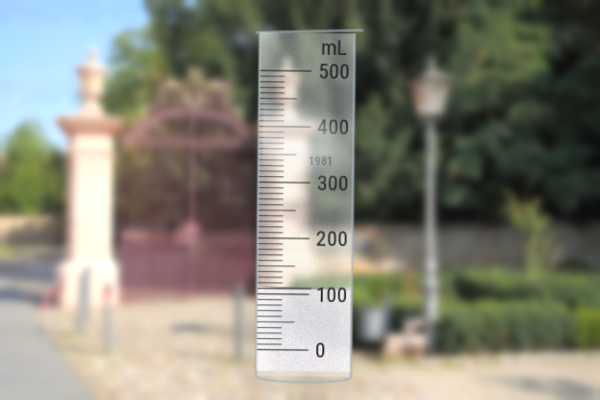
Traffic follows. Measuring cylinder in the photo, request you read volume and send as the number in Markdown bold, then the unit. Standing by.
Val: **110** mL
